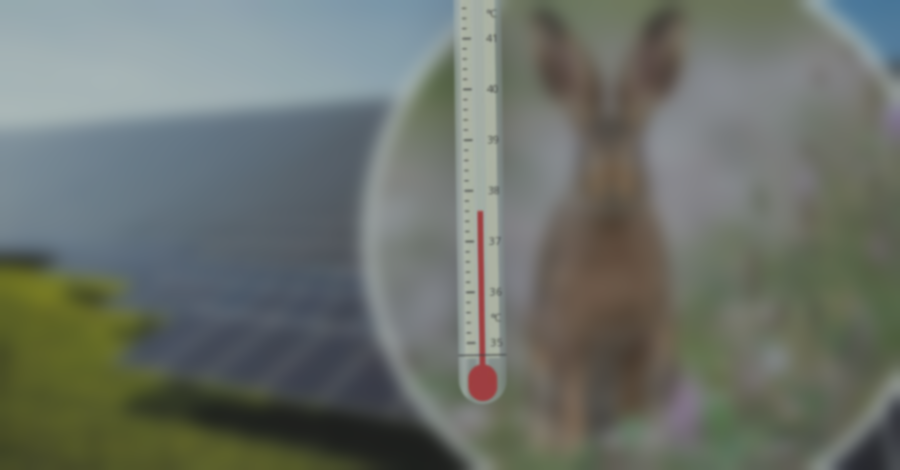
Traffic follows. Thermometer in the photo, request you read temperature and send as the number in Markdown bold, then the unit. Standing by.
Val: **37.6** °C
